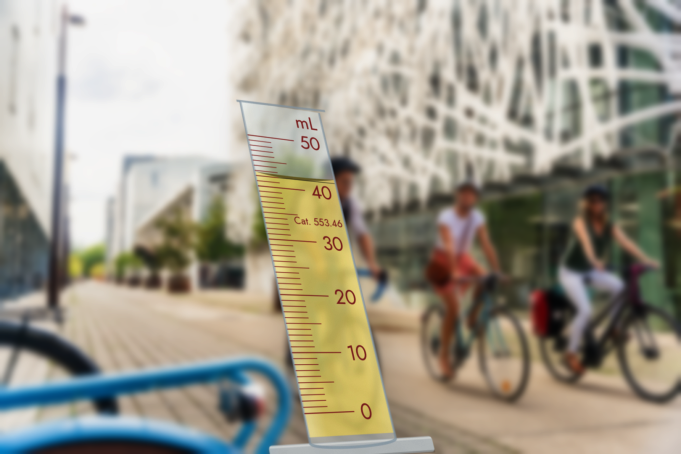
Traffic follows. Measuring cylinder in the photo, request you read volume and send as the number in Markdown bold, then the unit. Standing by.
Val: **42** mL
